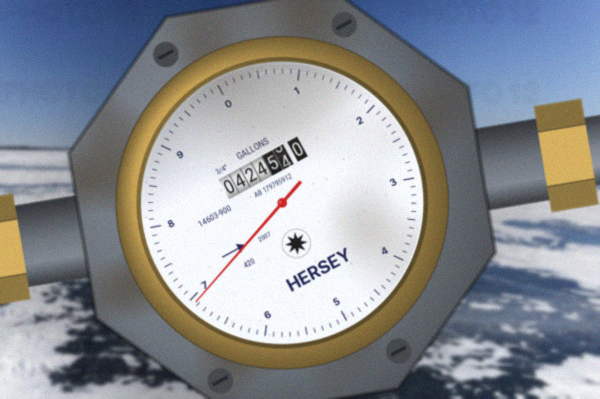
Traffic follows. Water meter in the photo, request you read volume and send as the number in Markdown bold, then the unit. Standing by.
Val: **424536.9** gal
